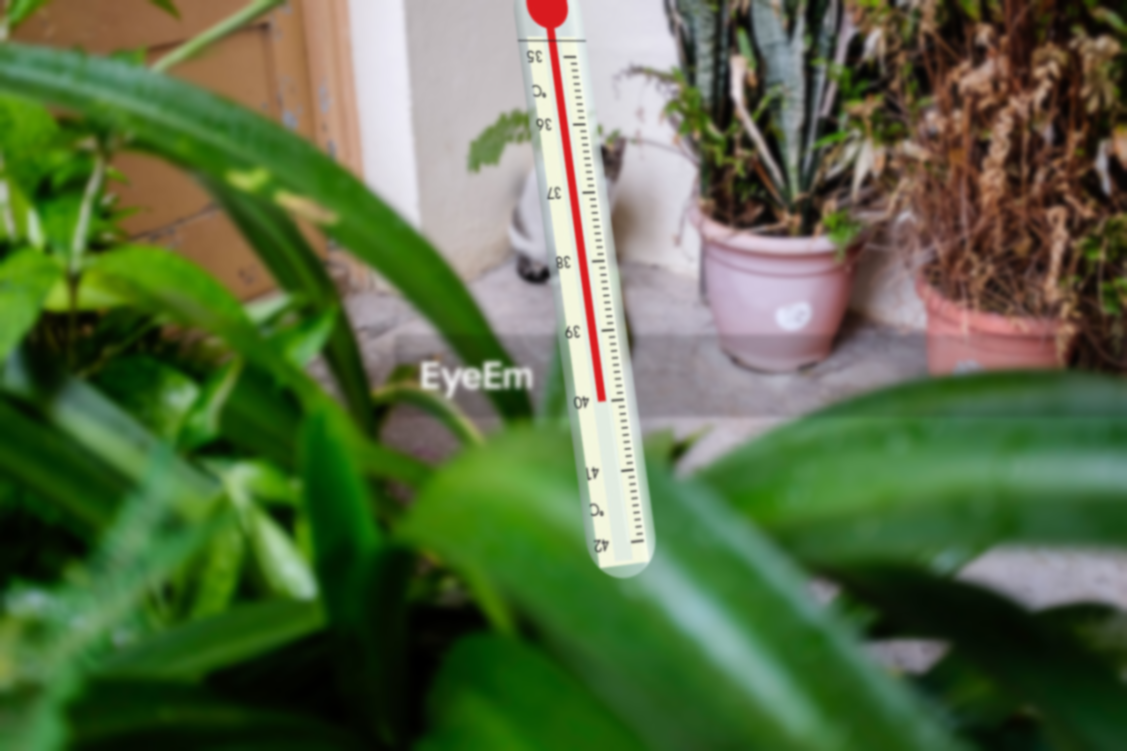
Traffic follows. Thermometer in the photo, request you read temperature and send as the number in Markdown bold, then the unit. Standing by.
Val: **40** °C
